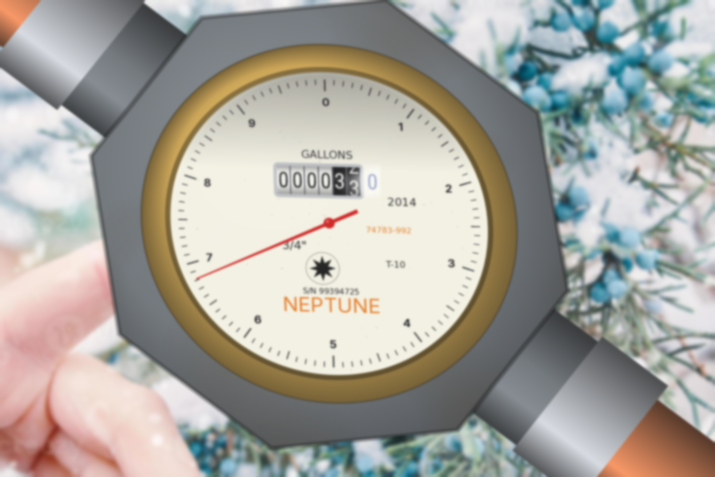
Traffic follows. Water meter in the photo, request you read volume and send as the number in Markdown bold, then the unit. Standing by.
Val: **326.8** gal
